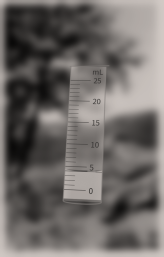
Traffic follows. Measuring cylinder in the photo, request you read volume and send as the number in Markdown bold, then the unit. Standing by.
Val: **4** mL
